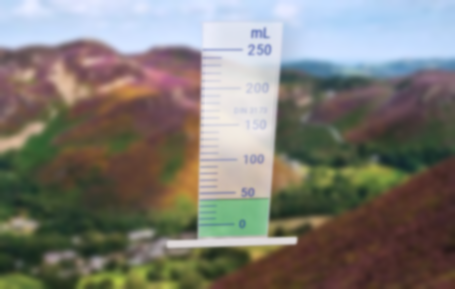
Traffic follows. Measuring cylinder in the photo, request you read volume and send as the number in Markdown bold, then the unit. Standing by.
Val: **40** mL
